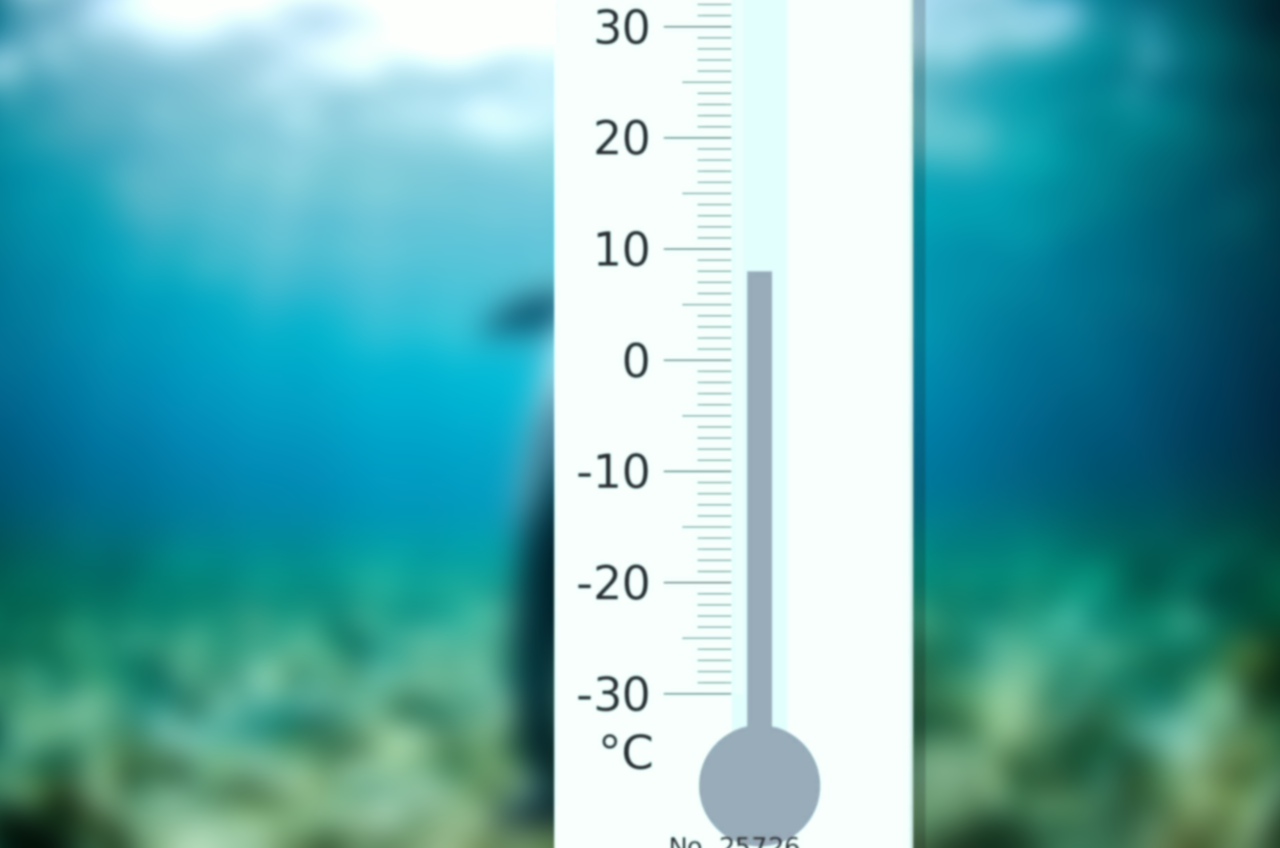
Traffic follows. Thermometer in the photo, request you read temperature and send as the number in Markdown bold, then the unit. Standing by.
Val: **8** °C
